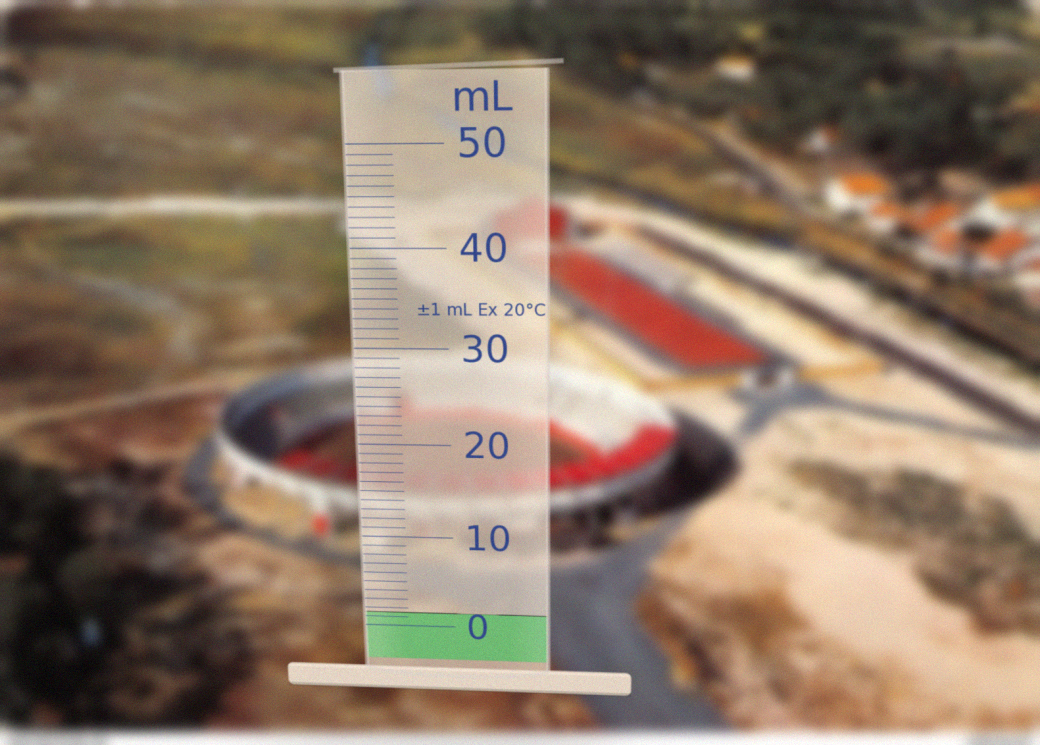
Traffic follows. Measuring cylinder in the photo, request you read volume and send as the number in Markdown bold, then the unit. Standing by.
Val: **1.5** mL
